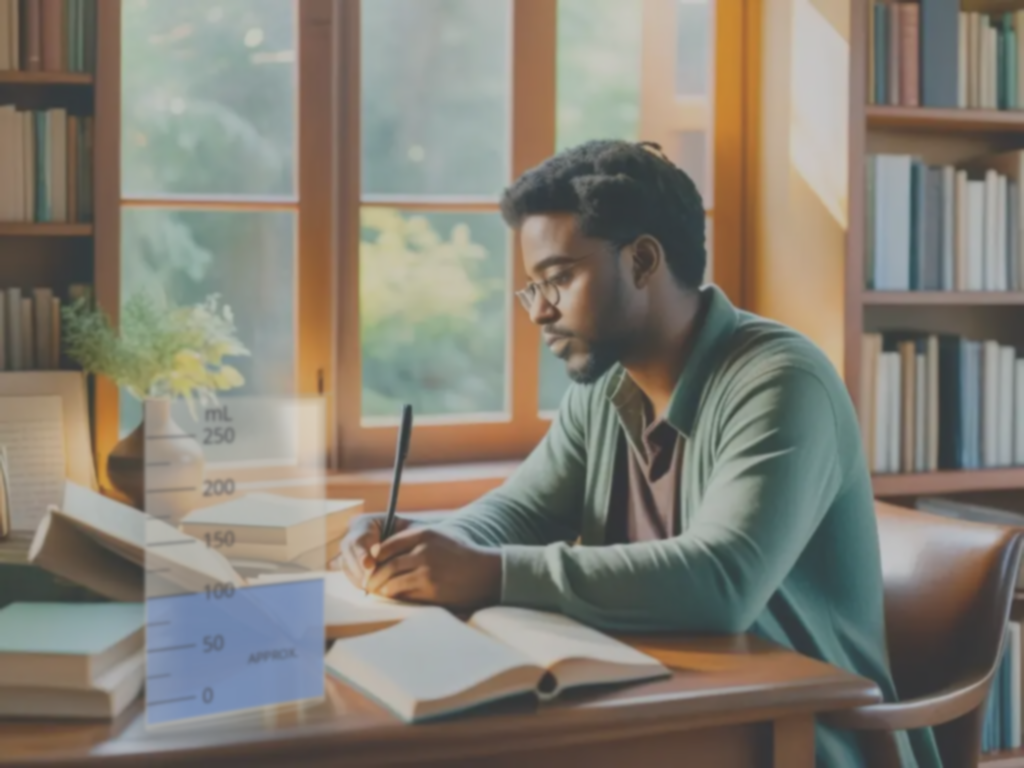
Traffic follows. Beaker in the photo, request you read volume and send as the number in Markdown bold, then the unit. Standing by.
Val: **100** mL
